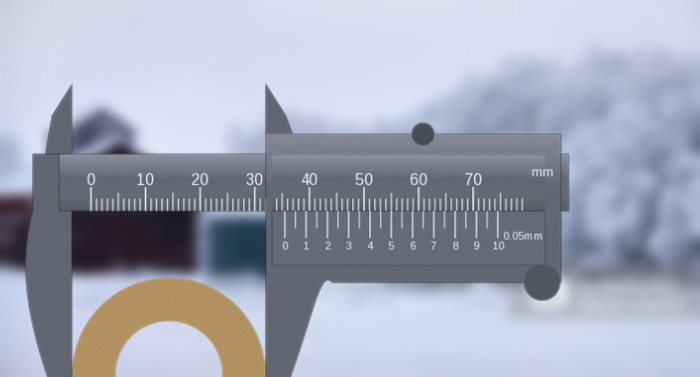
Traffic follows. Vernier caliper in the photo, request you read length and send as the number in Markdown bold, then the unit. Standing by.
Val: **35.5** mm
